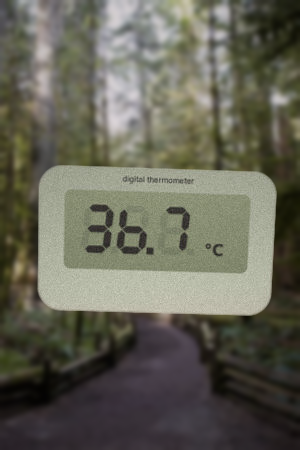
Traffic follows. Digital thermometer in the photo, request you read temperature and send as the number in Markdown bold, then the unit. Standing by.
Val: **36.7** °C
